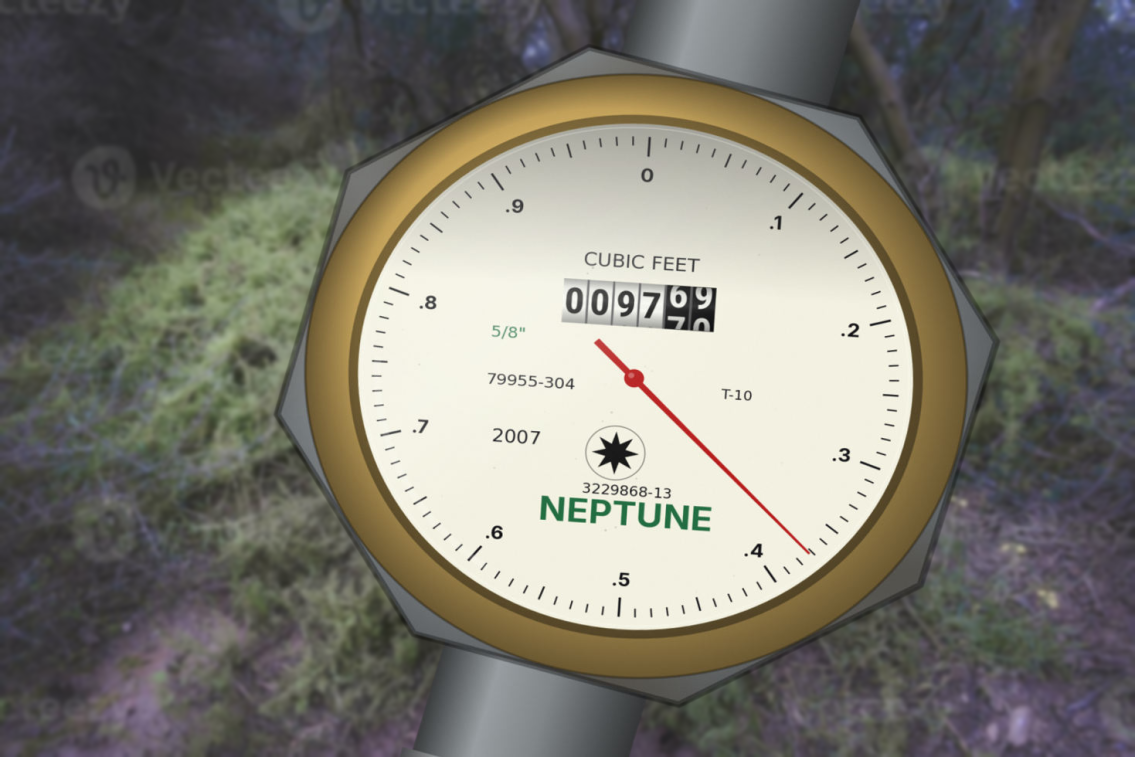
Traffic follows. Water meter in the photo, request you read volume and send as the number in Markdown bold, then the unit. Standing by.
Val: **9769.37** ft³
